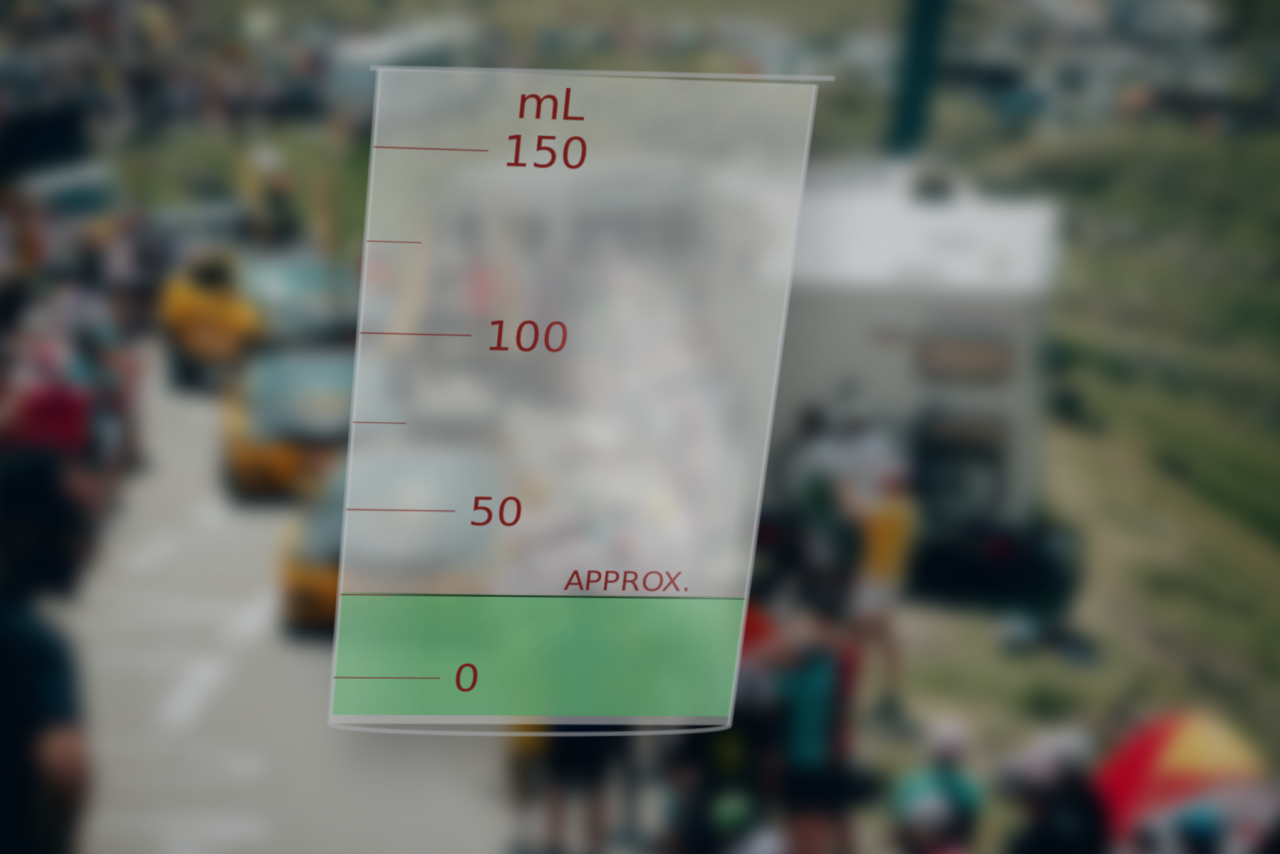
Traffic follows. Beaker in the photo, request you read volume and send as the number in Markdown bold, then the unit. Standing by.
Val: **25** mL
